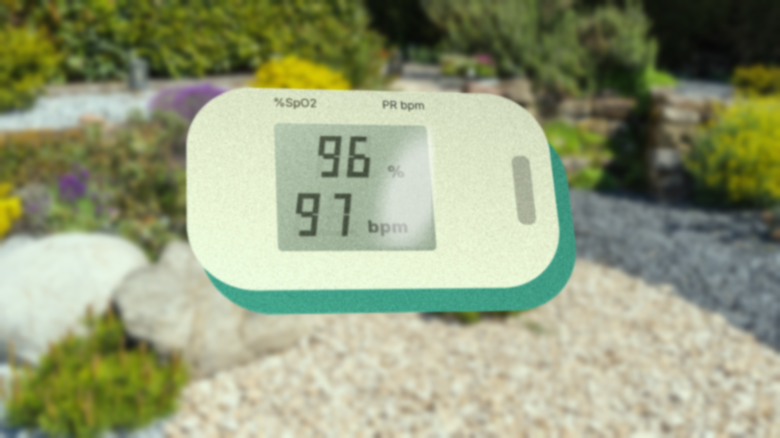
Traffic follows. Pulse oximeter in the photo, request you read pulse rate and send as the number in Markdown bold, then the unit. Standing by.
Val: **97** bpm
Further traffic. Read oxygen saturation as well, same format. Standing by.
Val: **96** %
